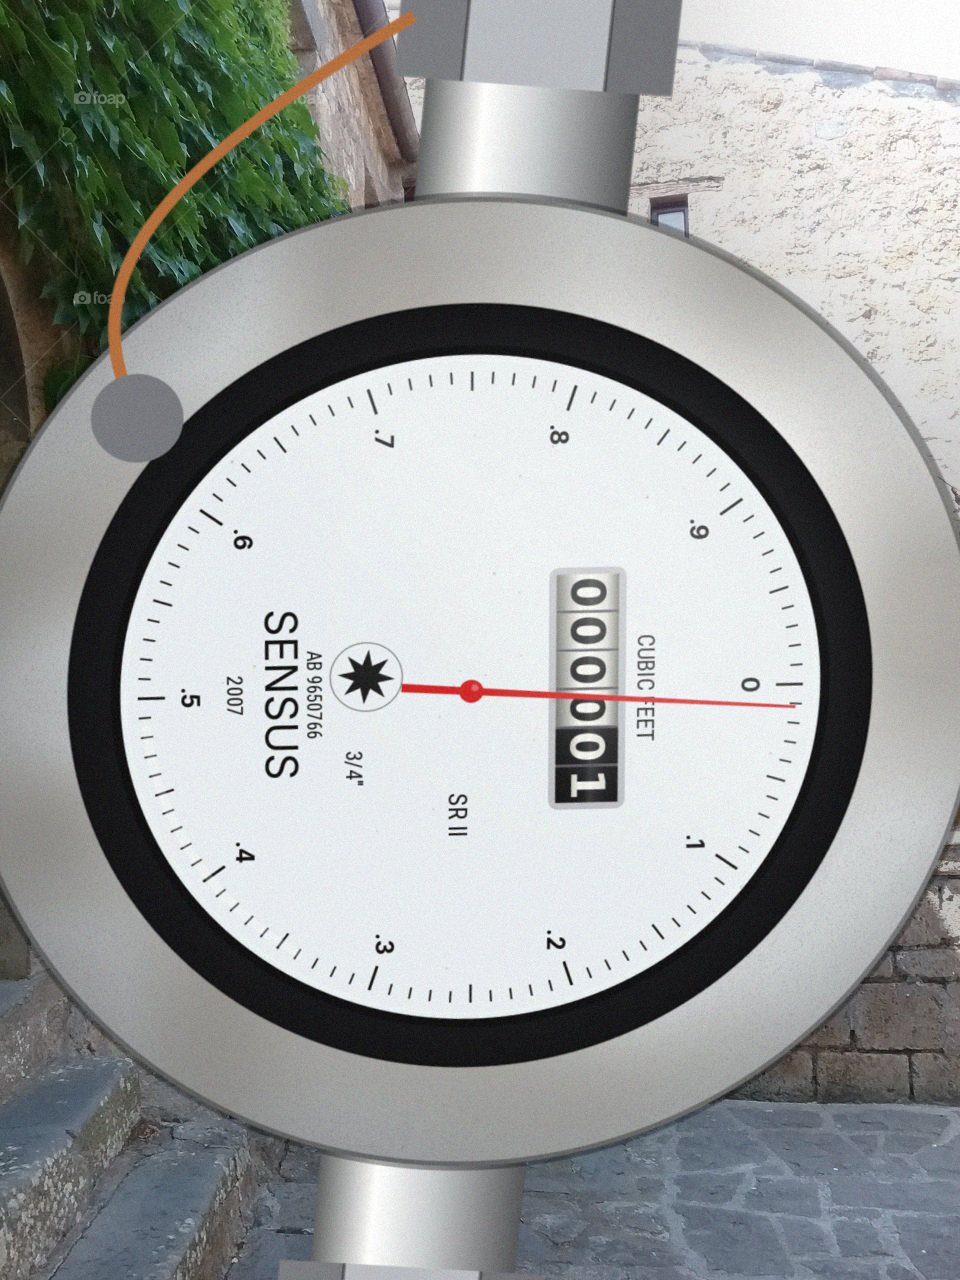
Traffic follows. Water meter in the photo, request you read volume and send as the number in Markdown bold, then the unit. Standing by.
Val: **1.01** ft³
